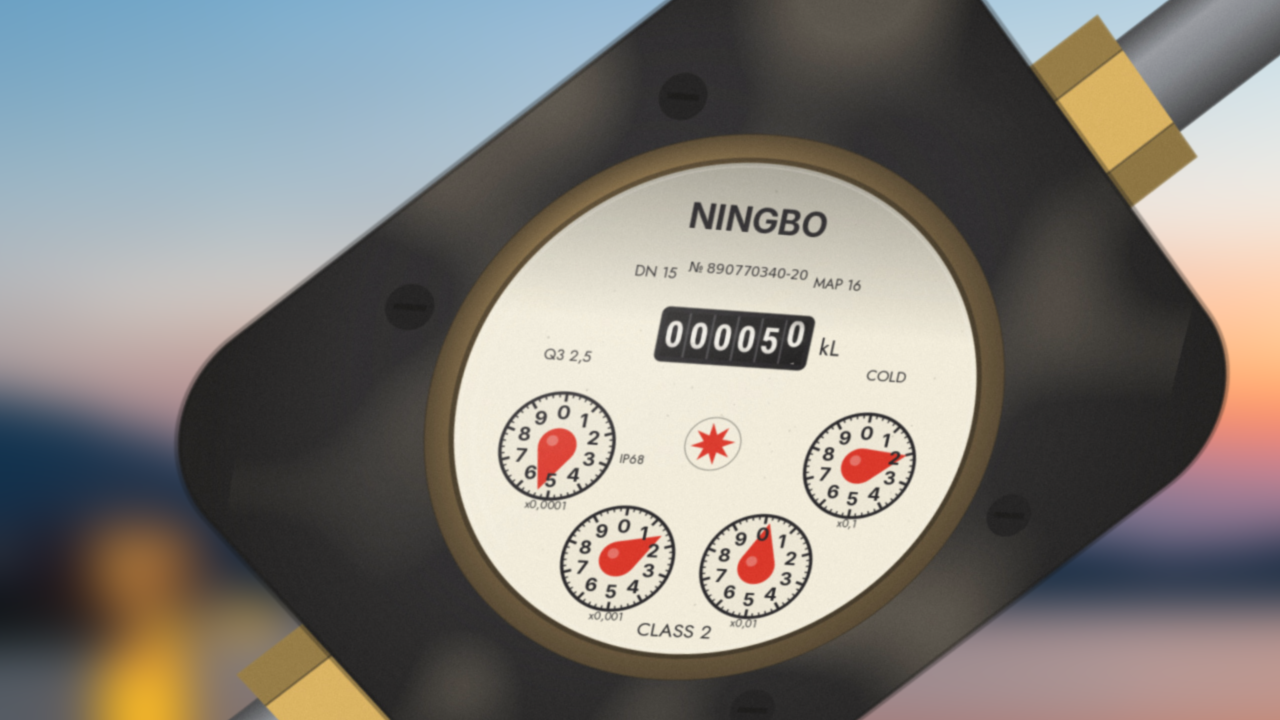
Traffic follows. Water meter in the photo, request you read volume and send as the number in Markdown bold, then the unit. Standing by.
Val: **50.2015** kL
